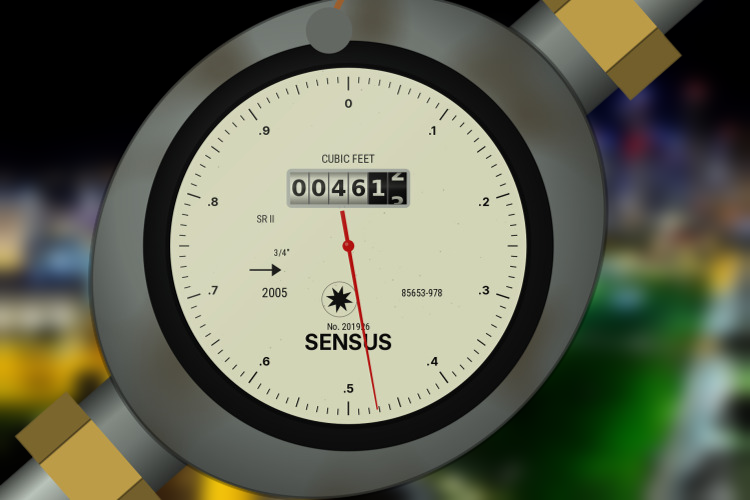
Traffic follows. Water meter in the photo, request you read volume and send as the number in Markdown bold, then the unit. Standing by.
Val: **4612.47** ft³
